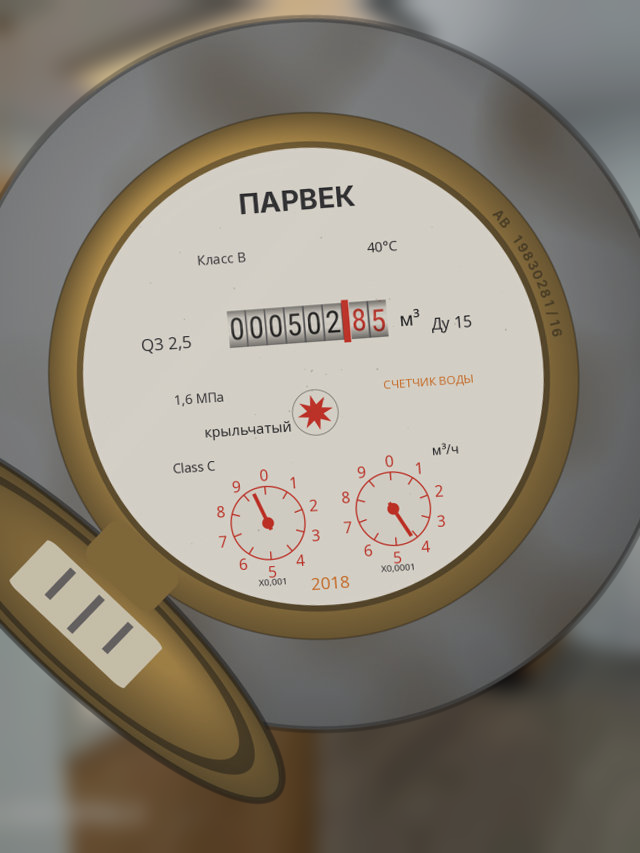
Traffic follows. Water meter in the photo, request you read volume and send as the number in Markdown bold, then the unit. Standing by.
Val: **502.8494** m³
